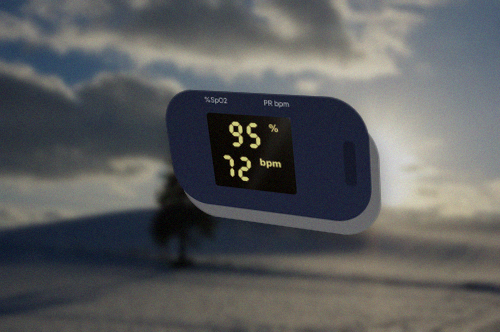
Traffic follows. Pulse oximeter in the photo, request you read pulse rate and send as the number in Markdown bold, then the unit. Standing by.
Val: **72** bpm
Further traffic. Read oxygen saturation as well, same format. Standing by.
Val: **95** %
